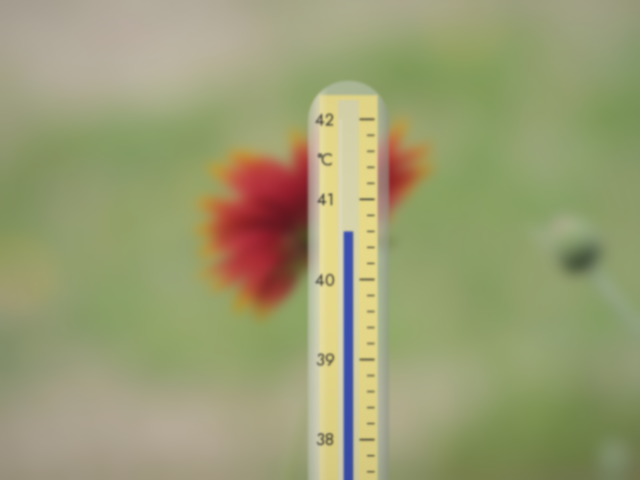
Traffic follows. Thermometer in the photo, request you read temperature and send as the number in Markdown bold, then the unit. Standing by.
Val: **40.6** °C
